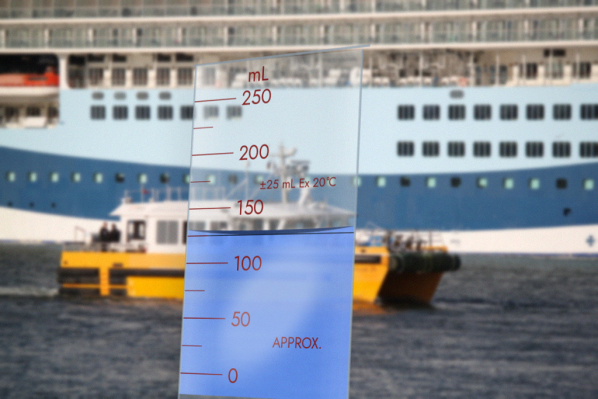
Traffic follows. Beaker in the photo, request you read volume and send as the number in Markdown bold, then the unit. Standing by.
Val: **125** mL
